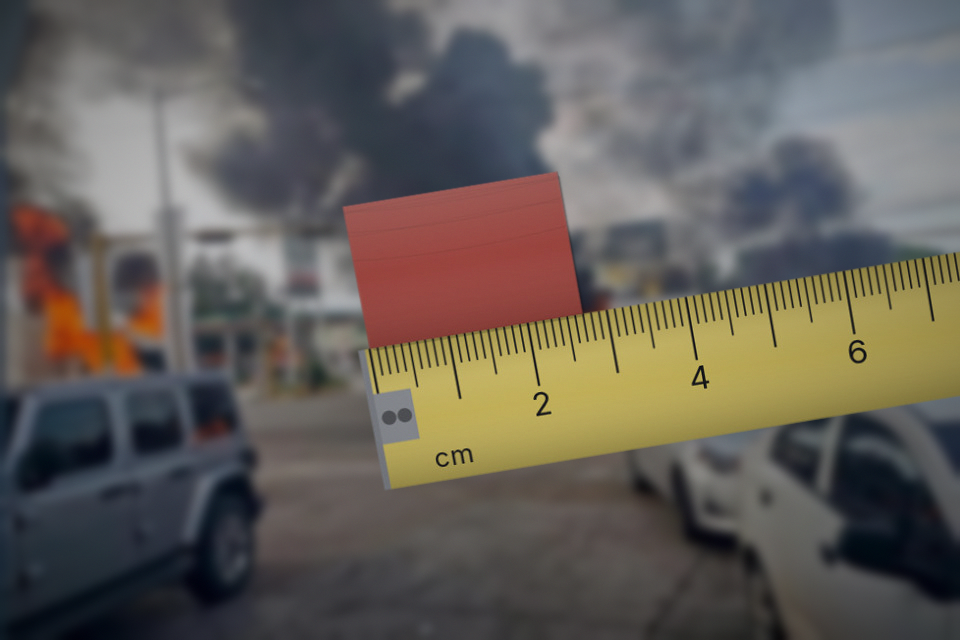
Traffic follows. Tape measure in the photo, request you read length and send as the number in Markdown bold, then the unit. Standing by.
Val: **2.7** cm
